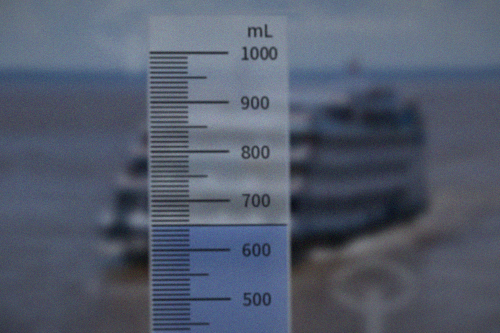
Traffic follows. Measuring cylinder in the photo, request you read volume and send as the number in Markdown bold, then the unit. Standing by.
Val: **650** mL
